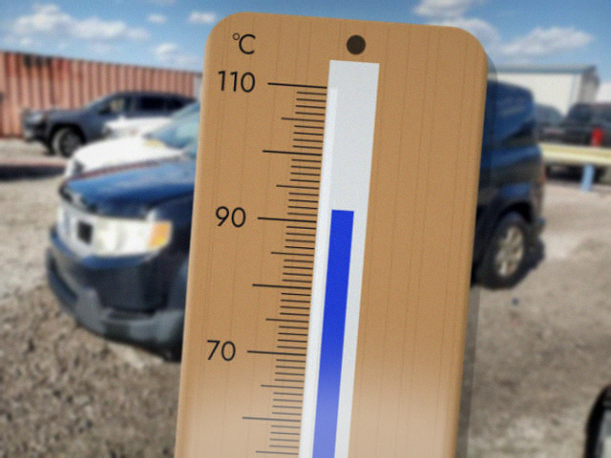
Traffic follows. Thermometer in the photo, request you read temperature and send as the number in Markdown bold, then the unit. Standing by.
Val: **92** °C
